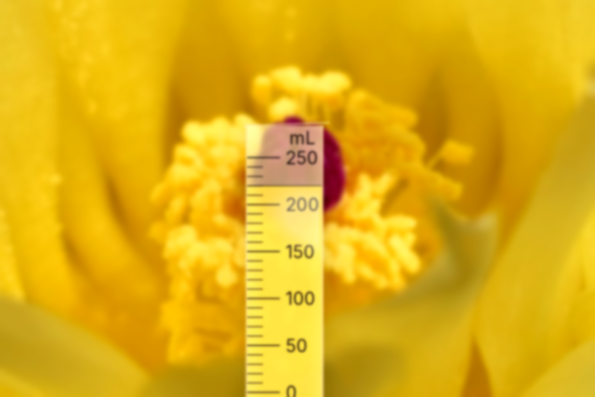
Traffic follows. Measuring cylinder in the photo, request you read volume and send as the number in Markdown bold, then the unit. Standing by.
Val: **220** mL
